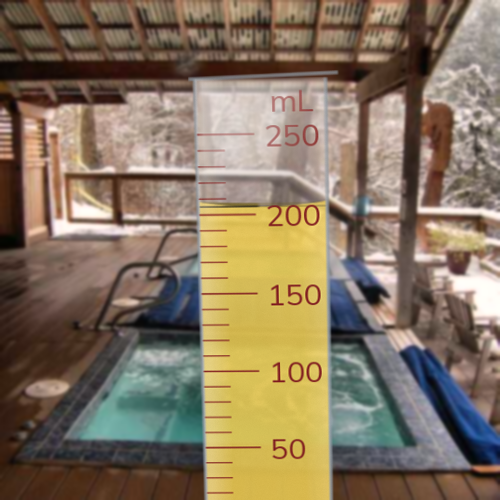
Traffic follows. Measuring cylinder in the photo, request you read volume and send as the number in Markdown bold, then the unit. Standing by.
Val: **205** mL
